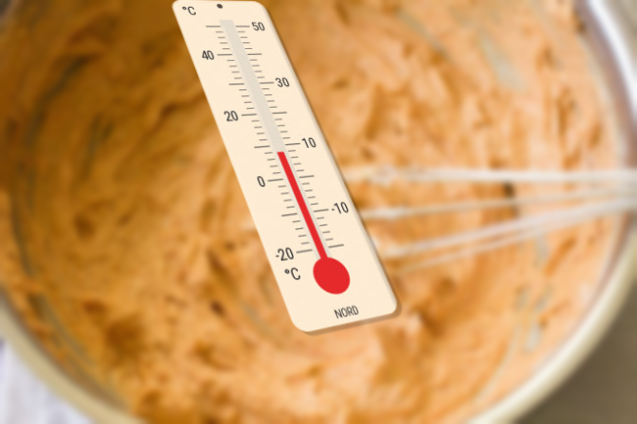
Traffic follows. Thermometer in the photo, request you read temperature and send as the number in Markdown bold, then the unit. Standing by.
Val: **8** °C
